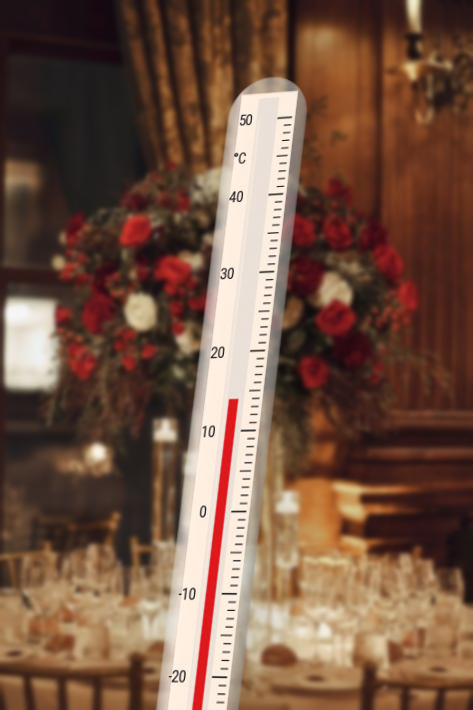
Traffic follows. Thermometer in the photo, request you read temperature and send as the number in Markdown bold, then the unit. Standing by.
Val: **14** °C
